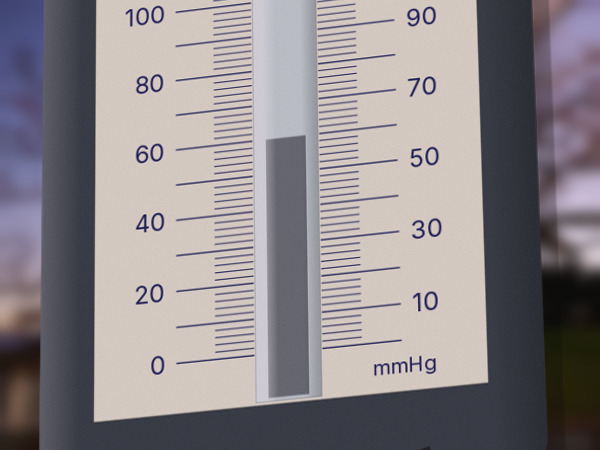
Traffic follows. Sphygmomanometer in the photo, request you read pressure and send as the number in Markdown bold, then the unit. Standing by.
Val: **60** mmHg
